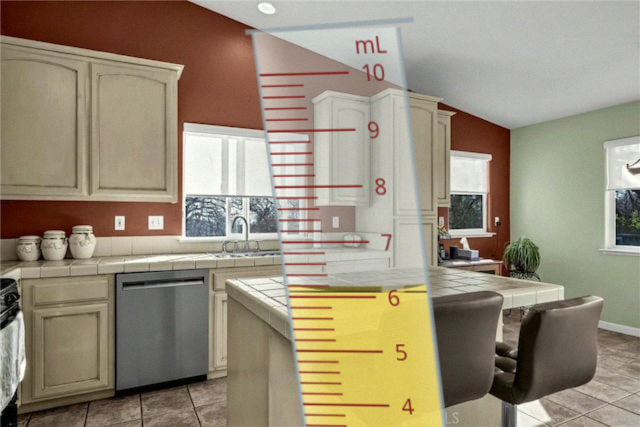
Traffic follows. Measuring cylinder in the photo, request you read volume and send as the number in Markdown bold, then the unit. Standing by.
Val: **6.1** mL
